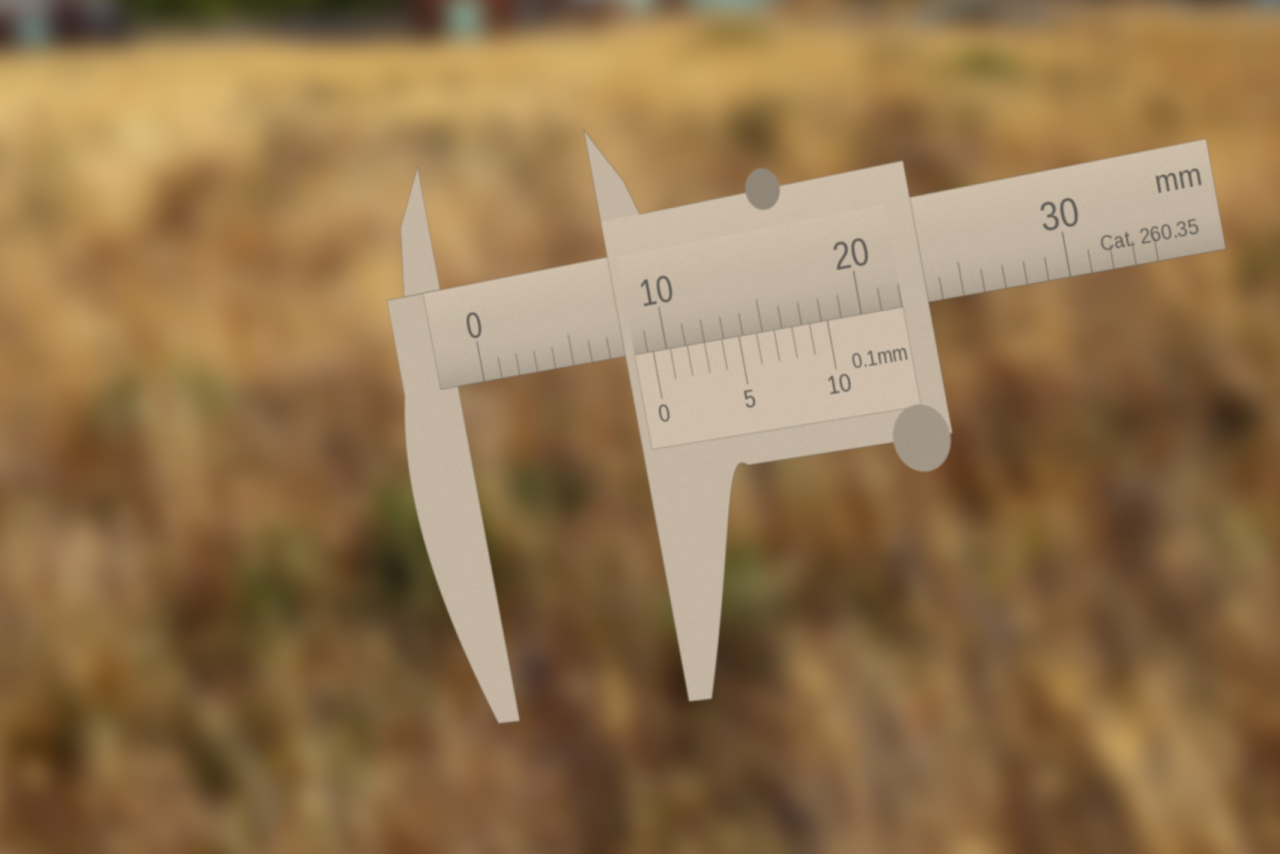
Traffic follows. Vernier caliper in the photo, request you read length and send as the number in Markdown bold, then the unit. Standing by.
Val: **9.3** mm
